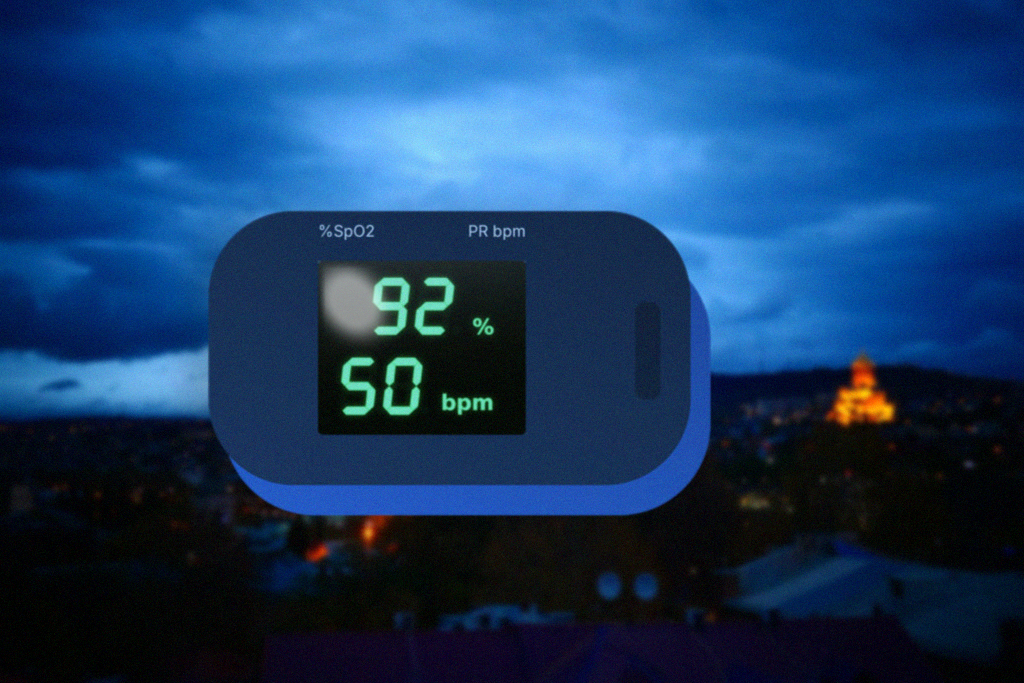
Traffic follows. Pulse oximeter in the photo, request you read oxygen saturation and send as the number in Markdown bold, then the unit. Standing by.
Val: **92** %
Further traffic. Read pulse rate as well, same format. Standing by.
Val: **50** bpm
